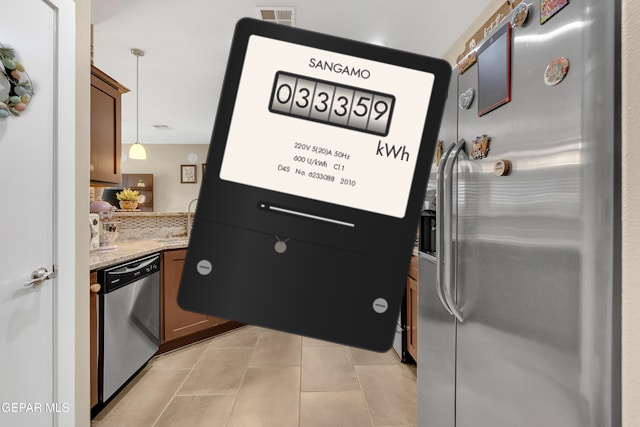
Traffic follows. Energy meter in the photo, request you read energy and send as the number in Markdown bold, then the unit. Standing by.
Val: **33359** kWh
